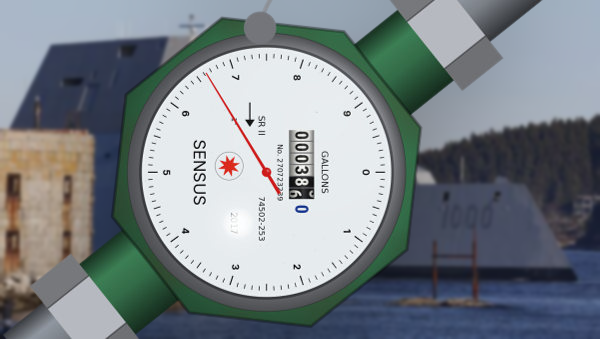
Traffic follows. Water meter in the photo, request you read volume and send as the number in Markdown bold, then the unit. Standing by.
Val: **3856.6** gal
